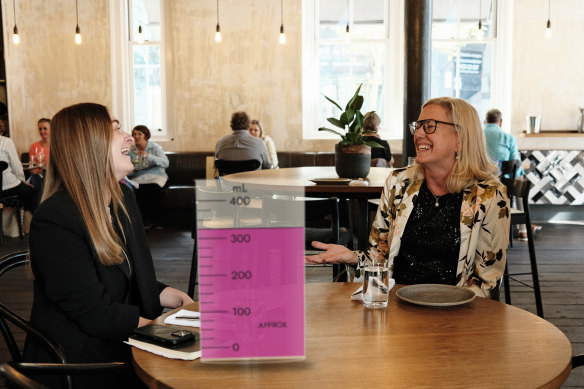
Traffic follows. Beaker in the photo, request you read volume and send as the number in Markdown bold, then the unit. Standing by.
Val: **325** mL
